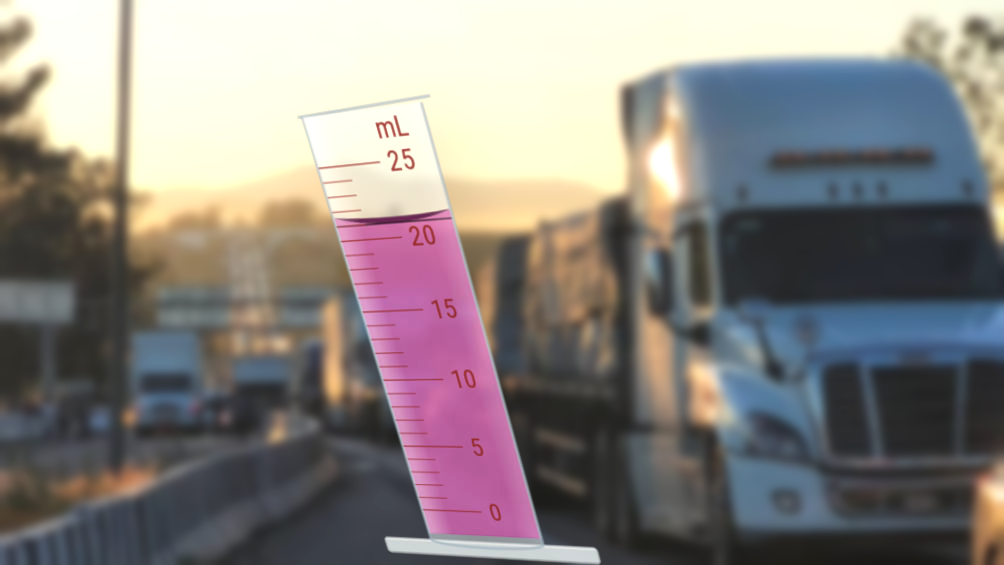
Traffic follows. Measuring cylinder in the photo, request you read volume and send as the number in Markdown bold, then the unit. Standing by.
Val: **21** mL
